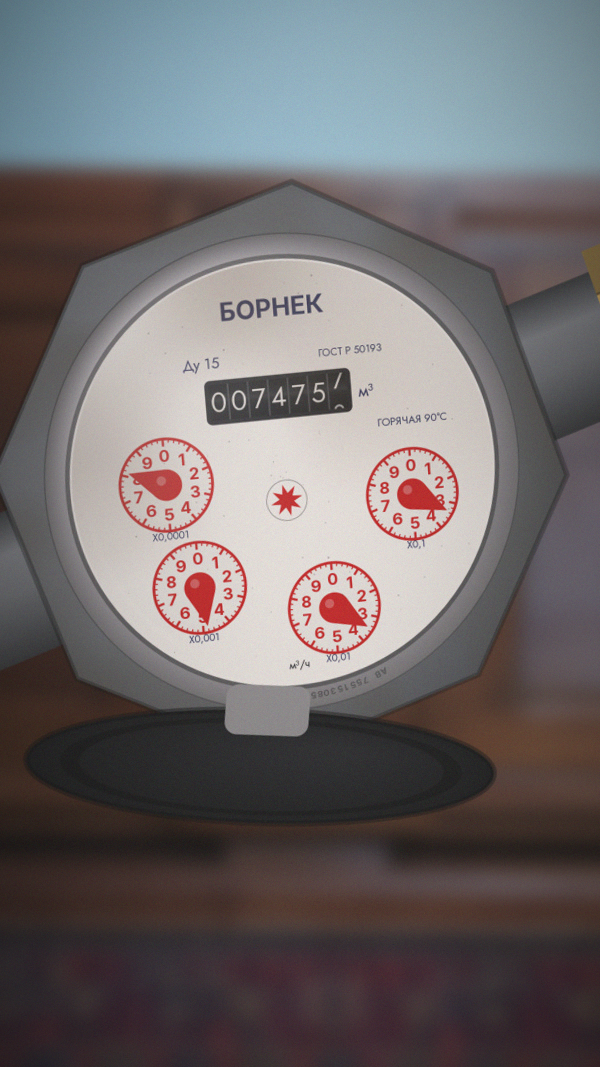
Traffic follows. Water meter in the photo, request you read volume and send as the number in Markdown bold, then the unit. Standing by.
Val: **74757.3348** m³
